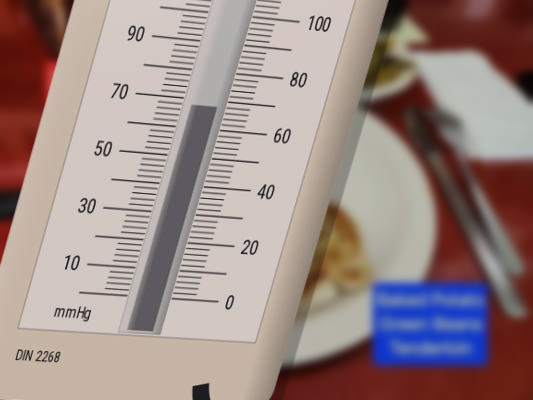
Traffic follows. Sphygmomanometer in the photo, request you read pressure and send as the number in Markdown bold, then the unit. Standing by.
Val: **68** mmHg
